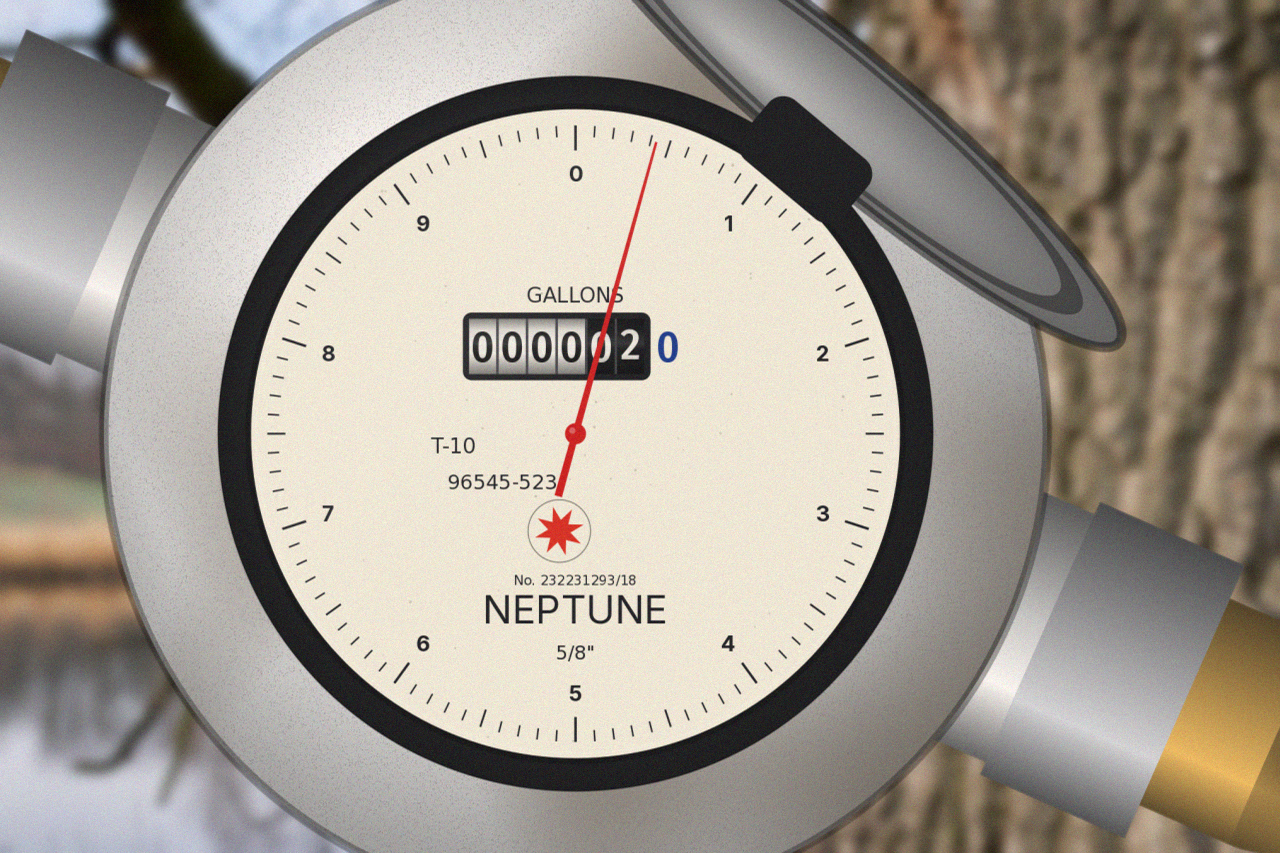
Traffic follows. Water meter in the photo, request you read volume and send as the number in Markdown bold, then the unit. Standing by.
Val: **20.4** gal
